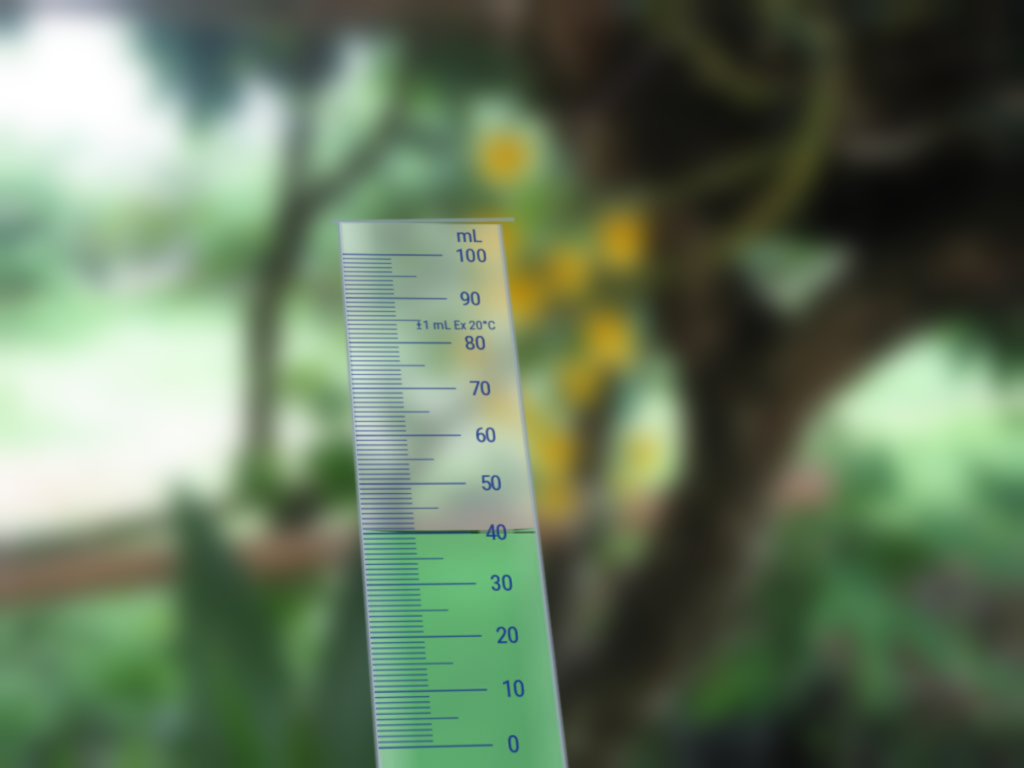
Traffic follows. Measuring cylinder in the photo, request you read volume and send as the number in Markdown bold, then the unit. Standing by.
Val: **40** mL
